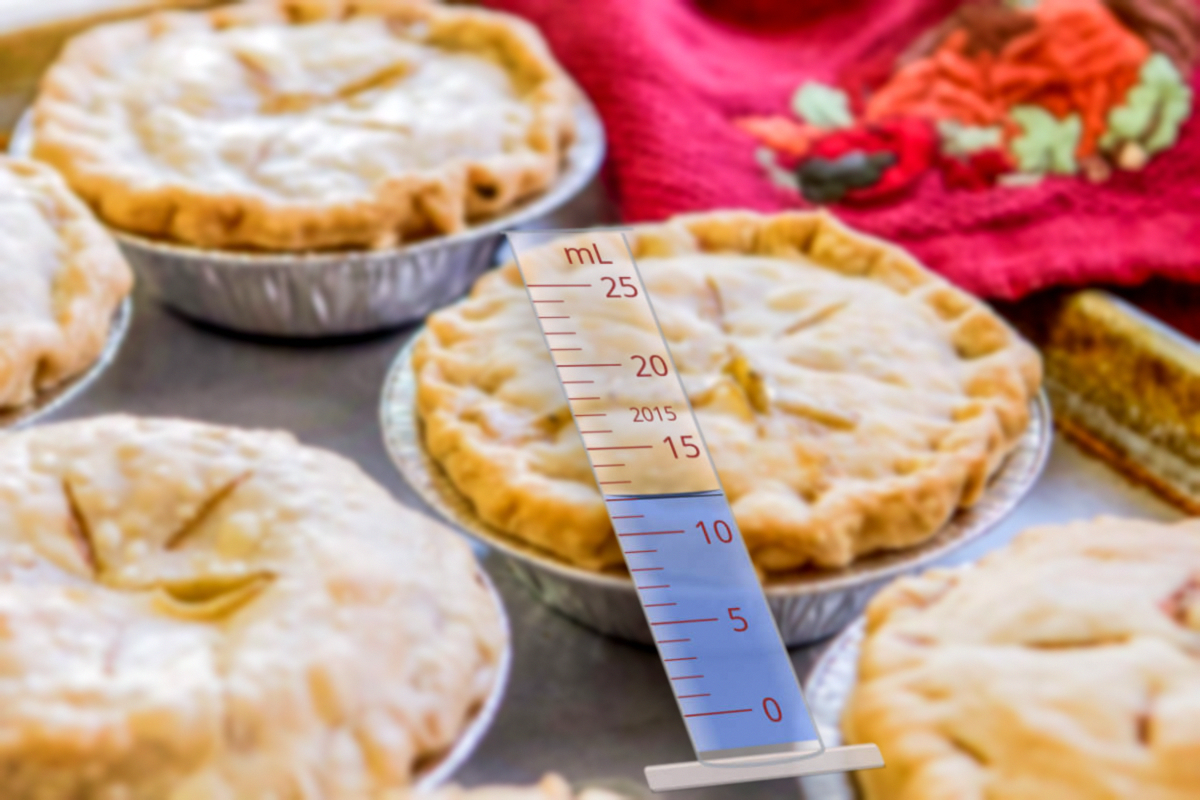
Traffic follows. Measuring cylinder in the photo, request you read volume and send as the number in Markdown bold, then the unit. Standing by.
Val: **12** mL
